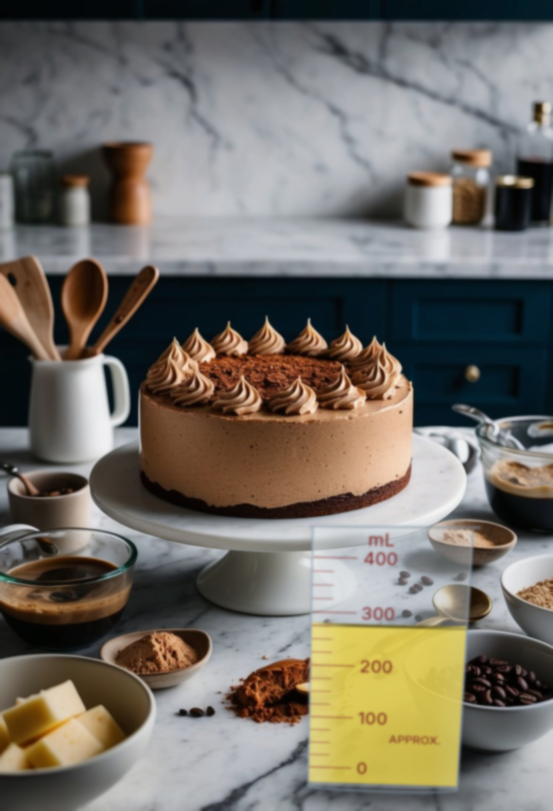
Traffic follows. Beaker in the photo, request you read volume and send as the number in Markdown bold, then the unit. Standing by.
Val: **275** mL
